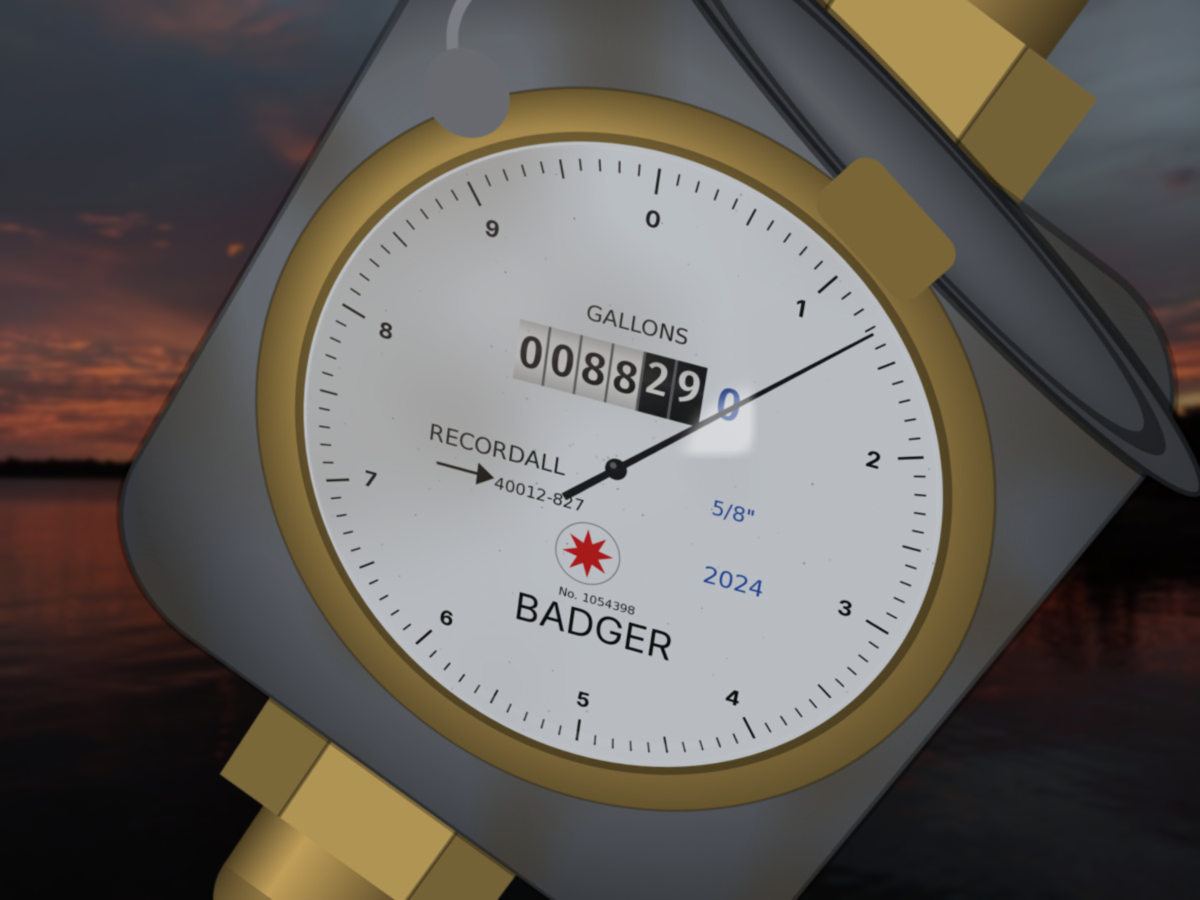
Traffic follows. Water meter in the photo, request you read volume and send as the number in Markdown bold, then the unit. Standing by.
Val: **88291.3** gal
